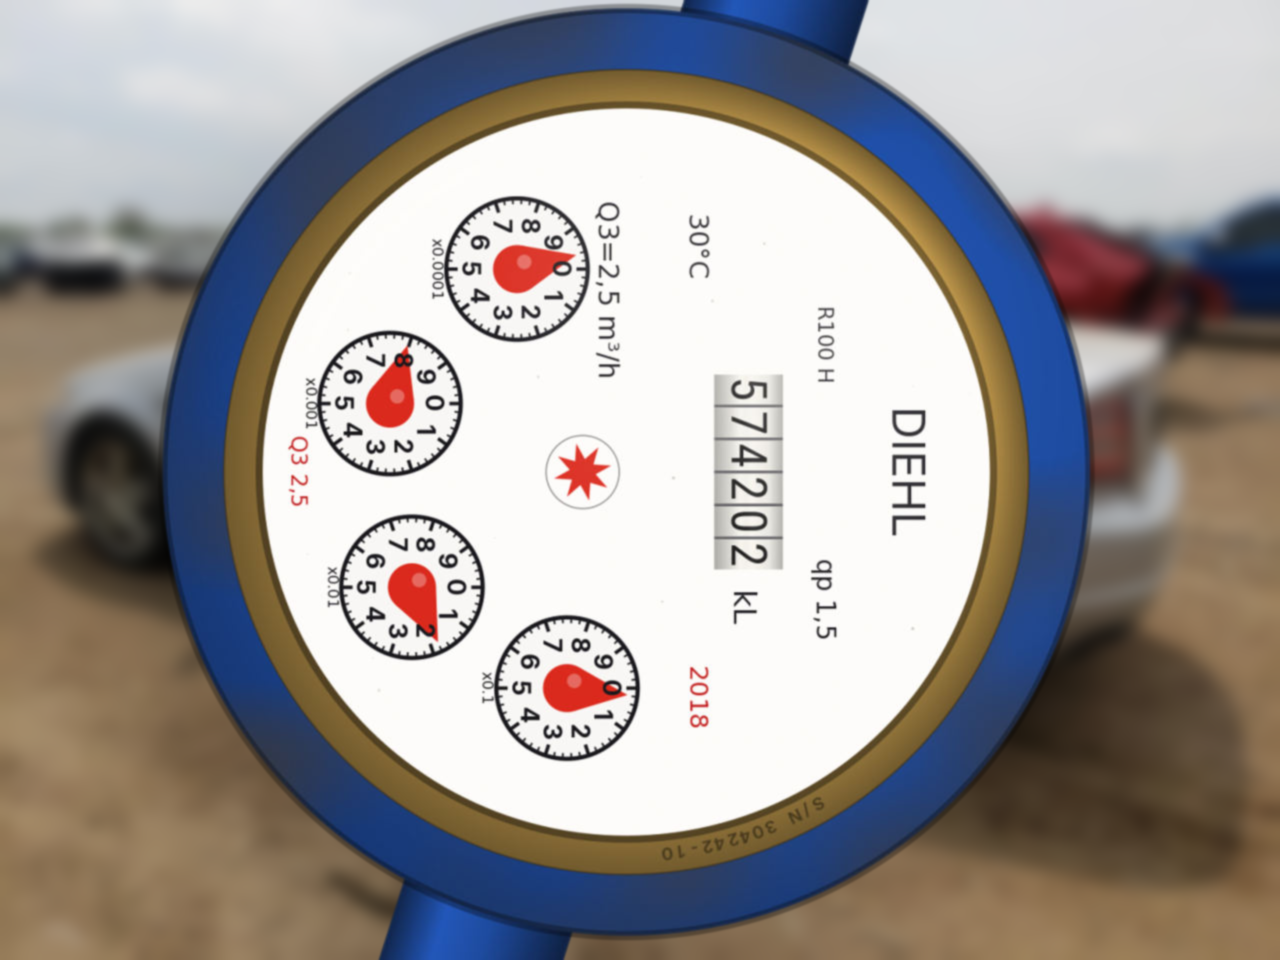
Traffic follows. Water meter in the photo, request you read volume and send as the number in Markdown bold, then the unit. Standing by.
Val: **574202.0179** kL
